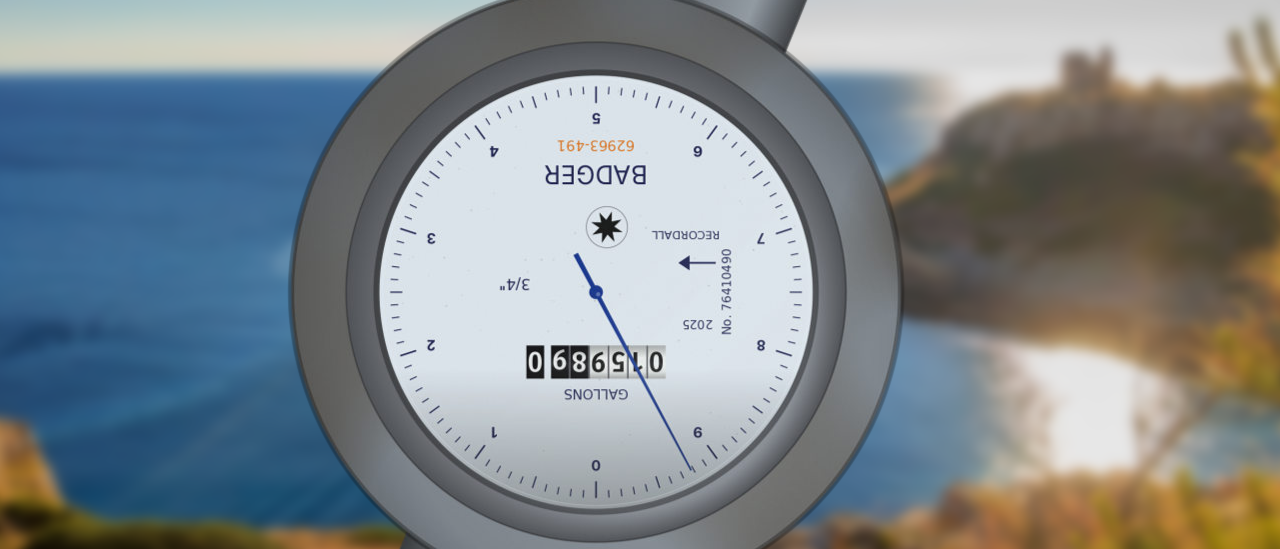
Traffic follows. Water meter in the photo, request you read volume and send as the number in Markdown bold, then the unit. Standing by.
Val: **159889.2** gal
